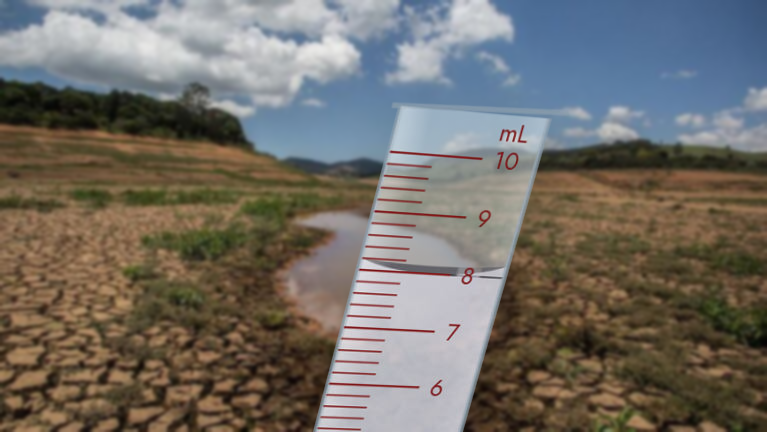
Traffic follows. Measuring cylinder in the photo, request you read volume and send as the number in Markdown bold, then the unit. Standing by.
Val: **8** mL
